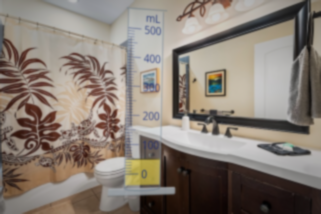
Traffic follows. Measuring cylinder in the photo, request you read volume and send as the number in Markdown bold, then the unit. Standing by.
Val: **50** mL
